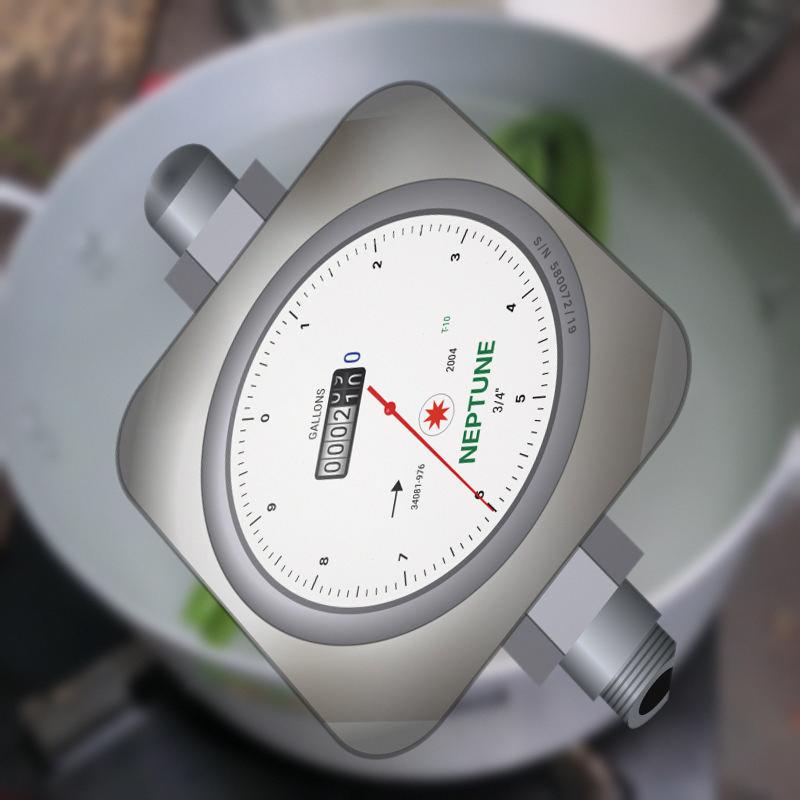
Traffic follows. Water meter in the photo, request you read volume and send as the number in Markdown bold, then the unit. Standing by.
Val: **2096.0** gal
